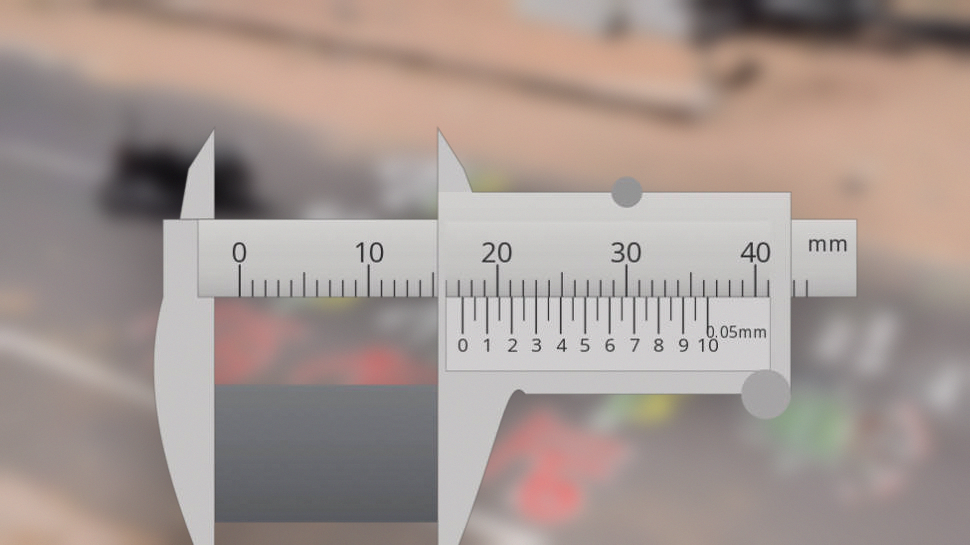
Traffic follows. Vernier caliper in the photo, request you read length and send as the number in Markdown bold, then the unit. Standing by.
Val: **17.3** mm
